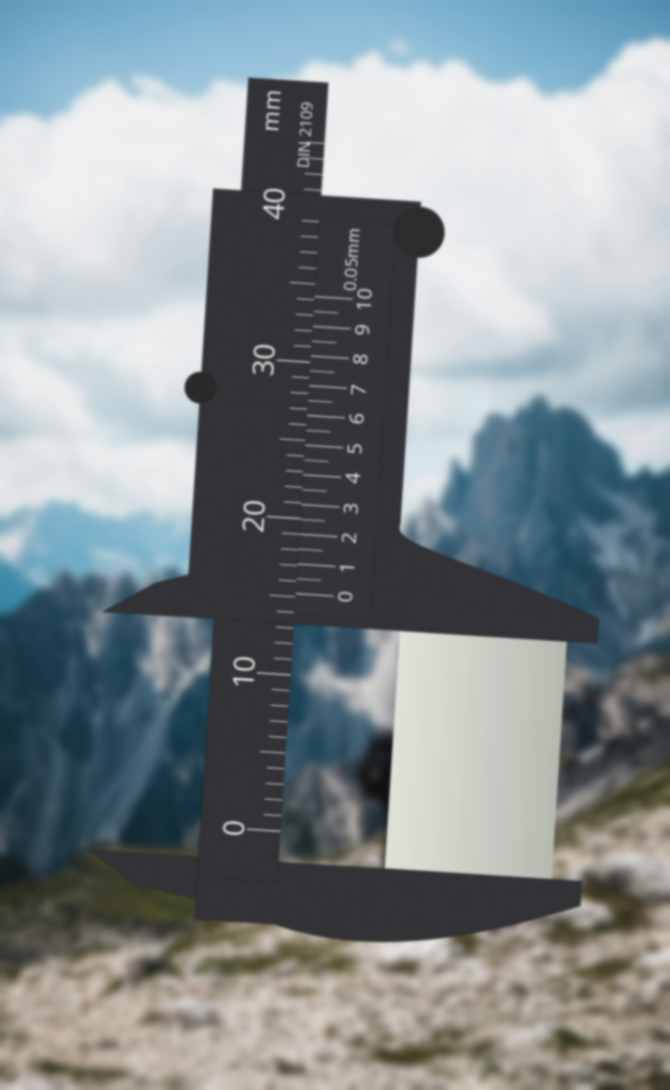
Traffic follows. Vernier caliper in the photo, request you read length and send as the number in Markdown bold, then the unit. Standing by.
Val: **15.2** mm
